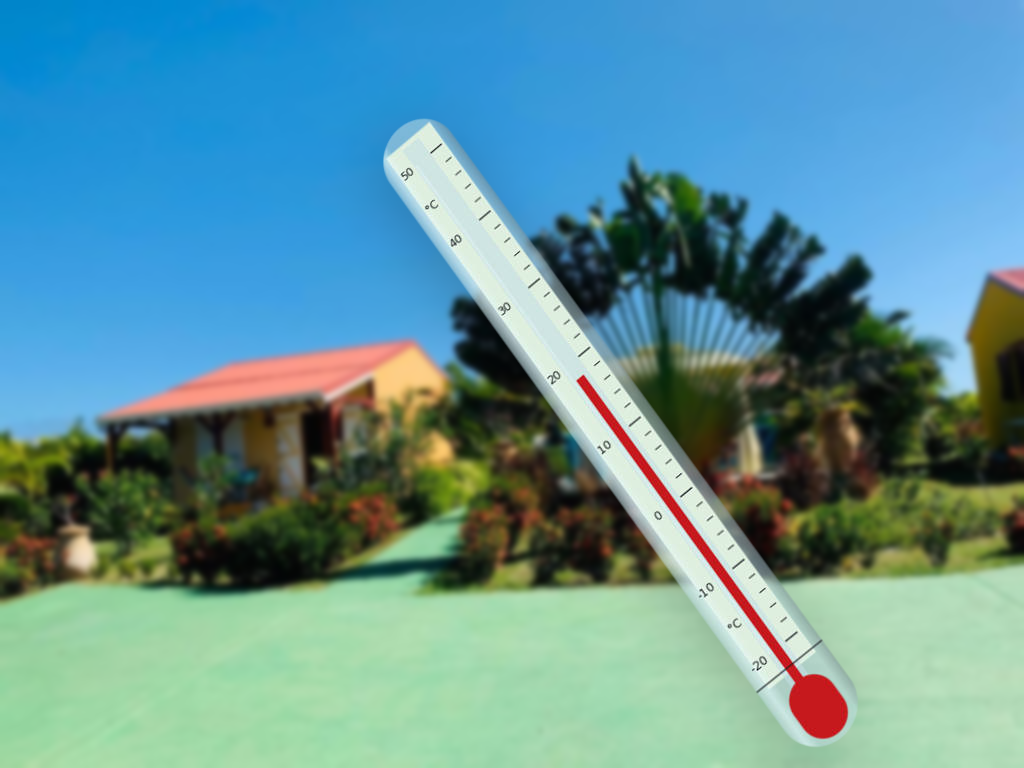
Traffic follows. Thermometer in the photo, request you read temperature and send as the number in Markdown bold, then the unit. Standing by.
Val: **18** °C
